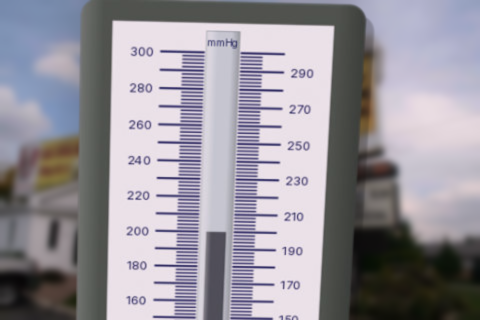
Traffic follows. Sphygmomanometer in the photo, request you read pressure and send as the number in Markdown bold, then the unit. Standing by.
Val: **200** mmHg
